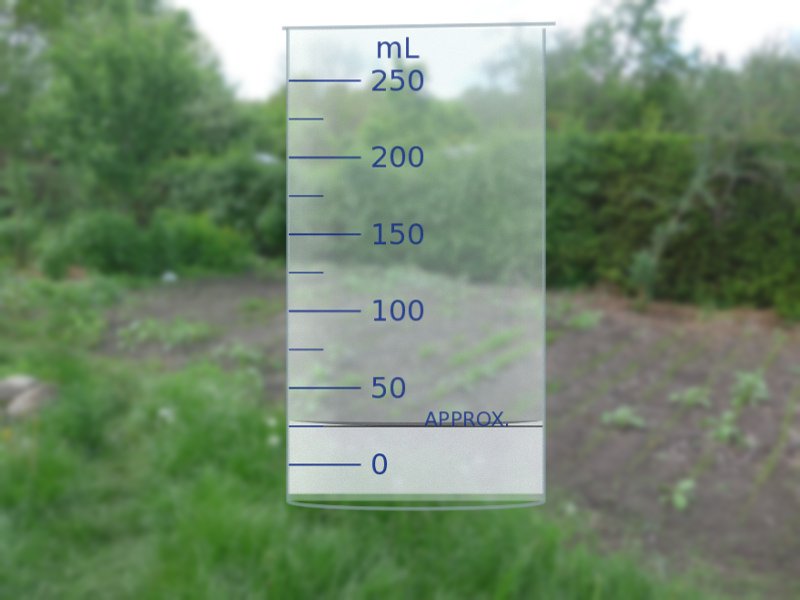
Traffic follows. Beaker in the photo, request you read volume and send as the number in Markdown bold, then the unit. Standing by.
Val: **25** mL
